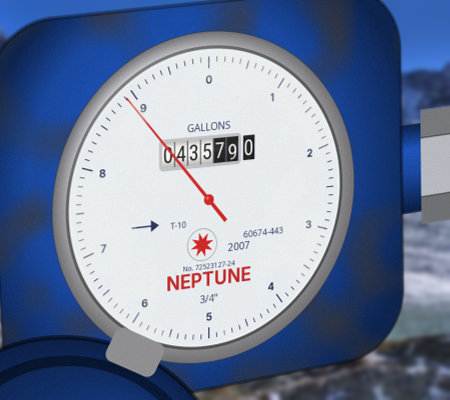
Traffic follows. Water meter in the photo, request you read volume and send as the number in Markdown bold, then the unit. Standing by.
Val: **435788.9** gal
